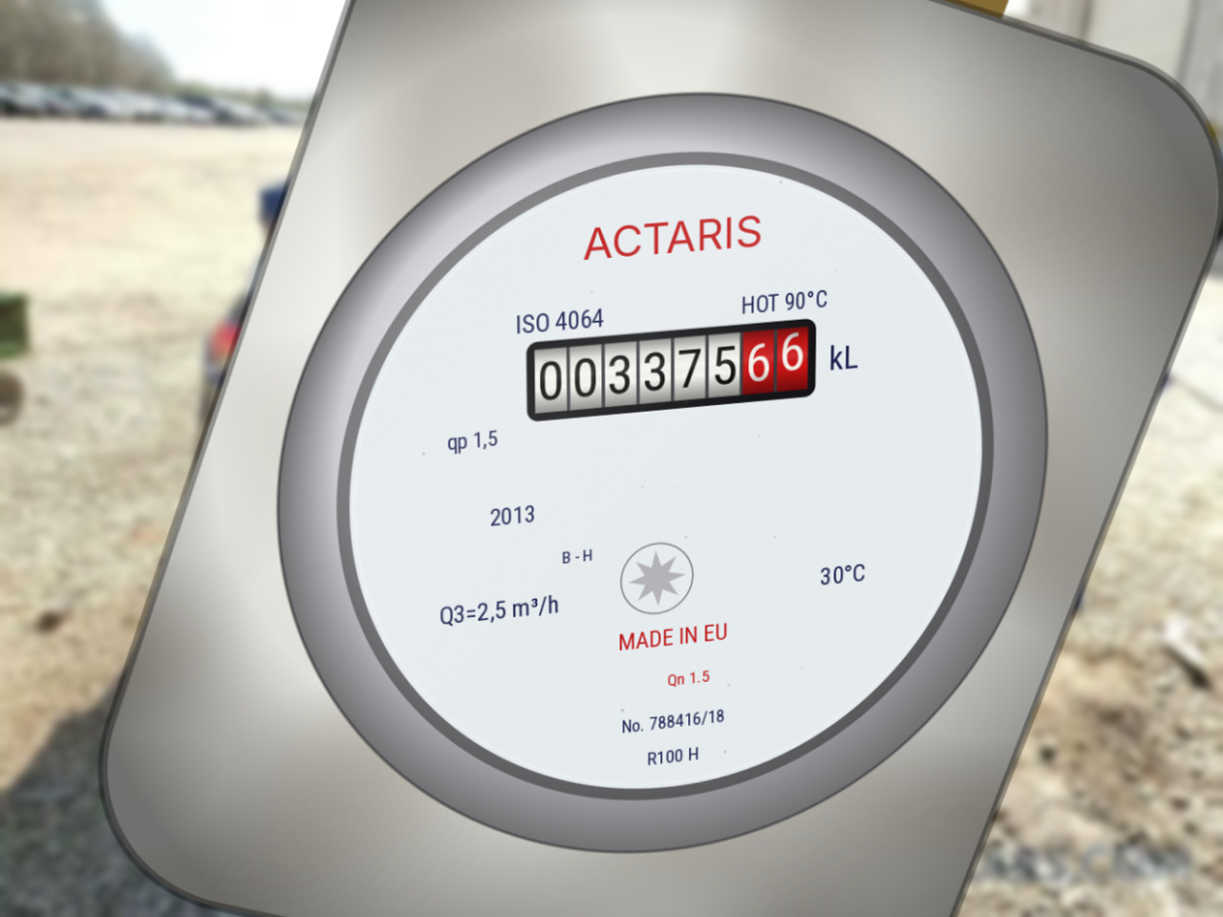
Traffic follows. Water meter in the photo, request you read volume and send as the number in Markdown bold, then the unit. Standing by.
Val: **3375.66** kL
